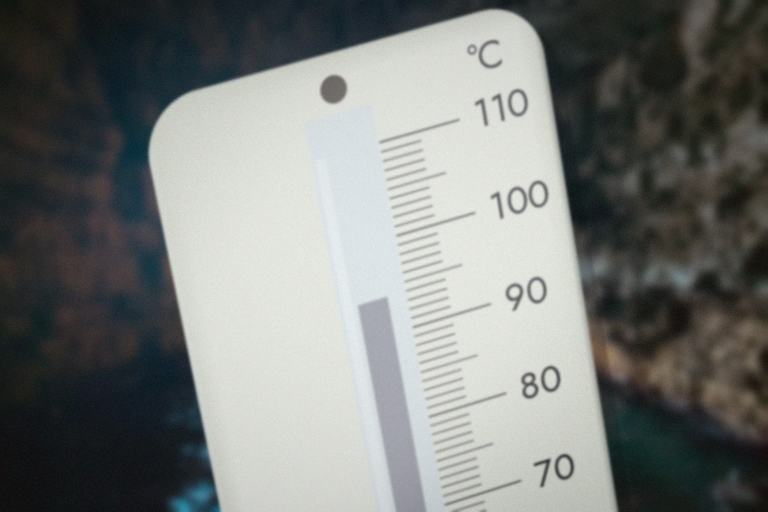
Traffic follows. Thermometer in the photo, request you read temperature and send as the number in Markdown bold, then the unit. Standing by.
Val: **94** °C
